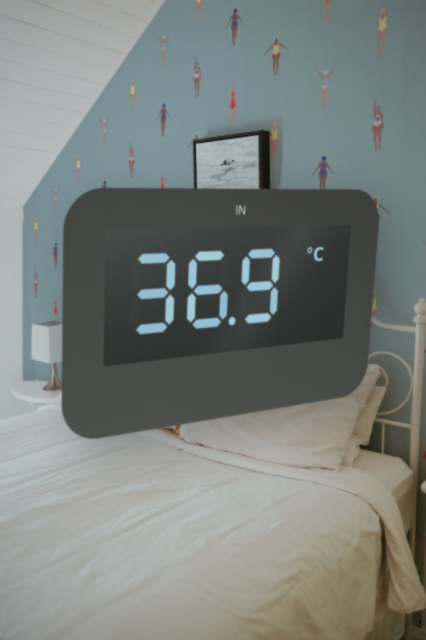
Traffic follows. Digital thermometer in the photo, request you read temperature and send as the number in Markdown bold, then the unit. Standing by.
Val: **36.9** °C
